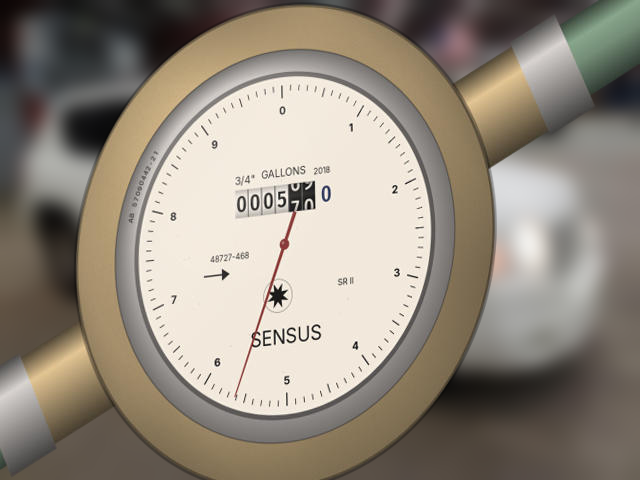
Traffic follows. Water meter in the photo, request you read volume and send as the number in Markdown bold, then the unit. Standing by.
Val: **5695.6** gal
